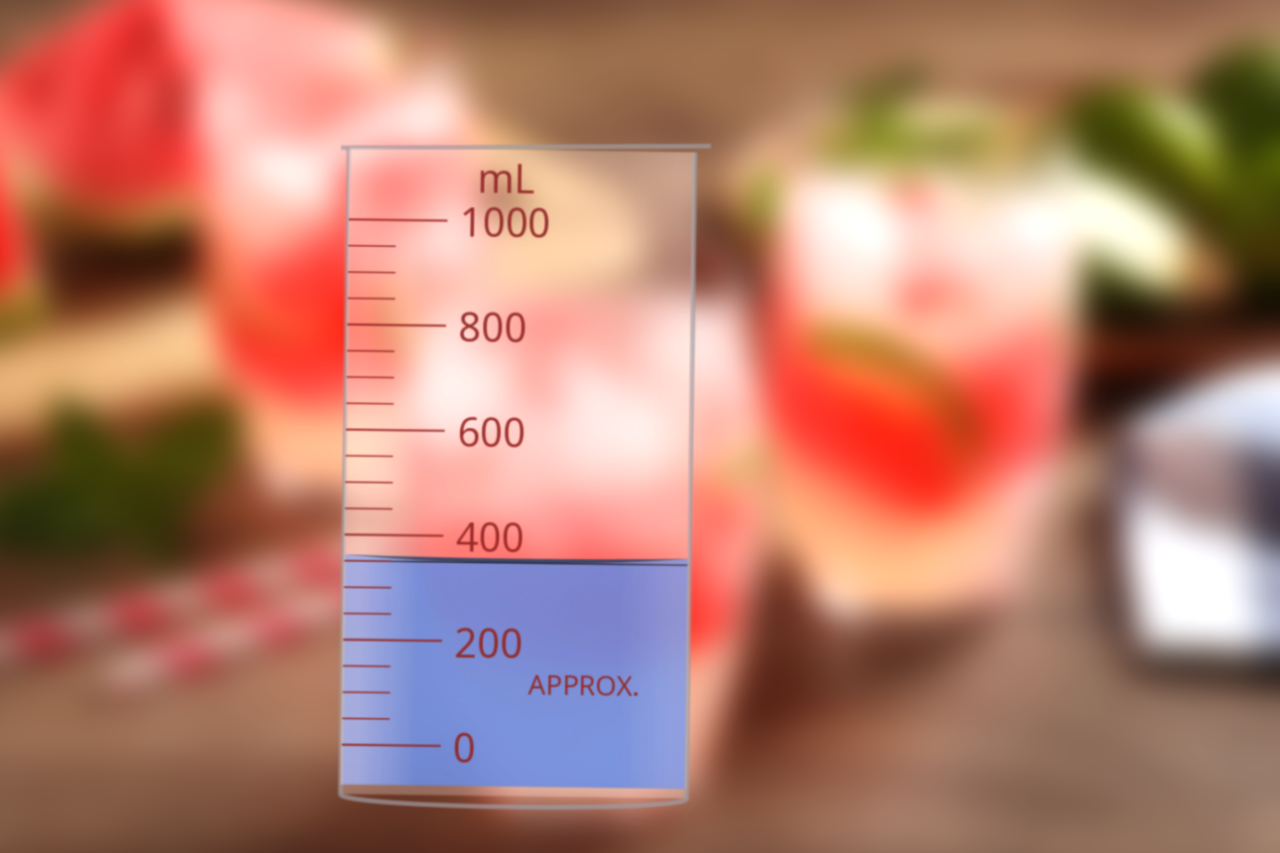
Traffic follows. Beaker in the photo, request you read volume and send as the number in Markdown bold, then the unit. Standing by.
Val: **350** mL
